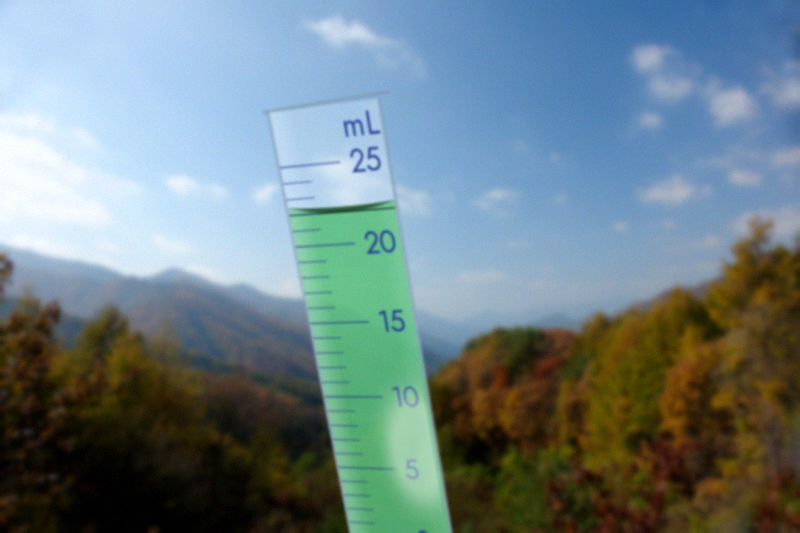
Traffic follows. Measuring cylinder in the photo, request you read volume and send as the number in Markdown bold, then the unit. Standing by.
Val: **22** mL
